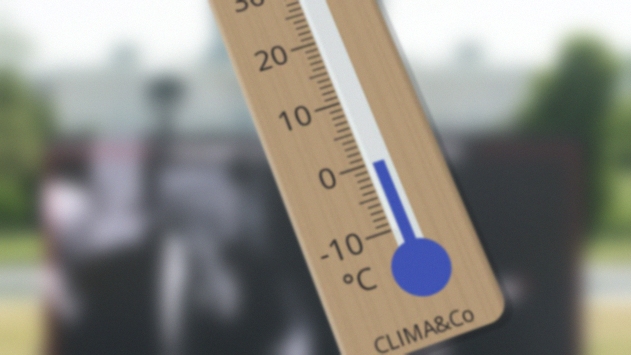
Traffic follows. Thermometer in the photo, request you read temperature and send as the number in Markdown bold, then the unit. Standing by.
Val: **0** °C
